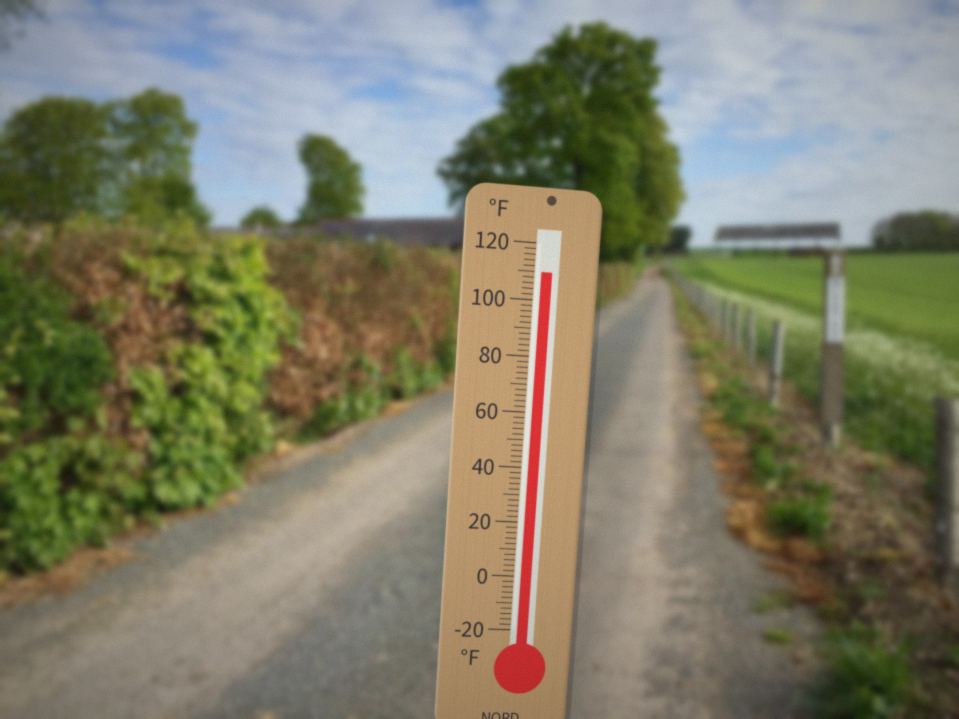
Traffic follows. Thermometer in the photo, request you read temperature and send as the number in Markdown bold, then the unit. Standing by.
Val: **110** °F
